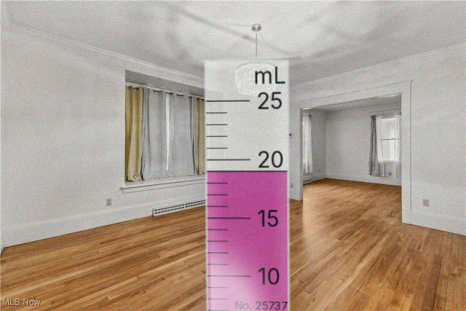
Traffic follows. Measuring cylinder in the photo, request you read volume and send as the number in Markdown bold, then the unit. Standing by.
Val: **19** mL
